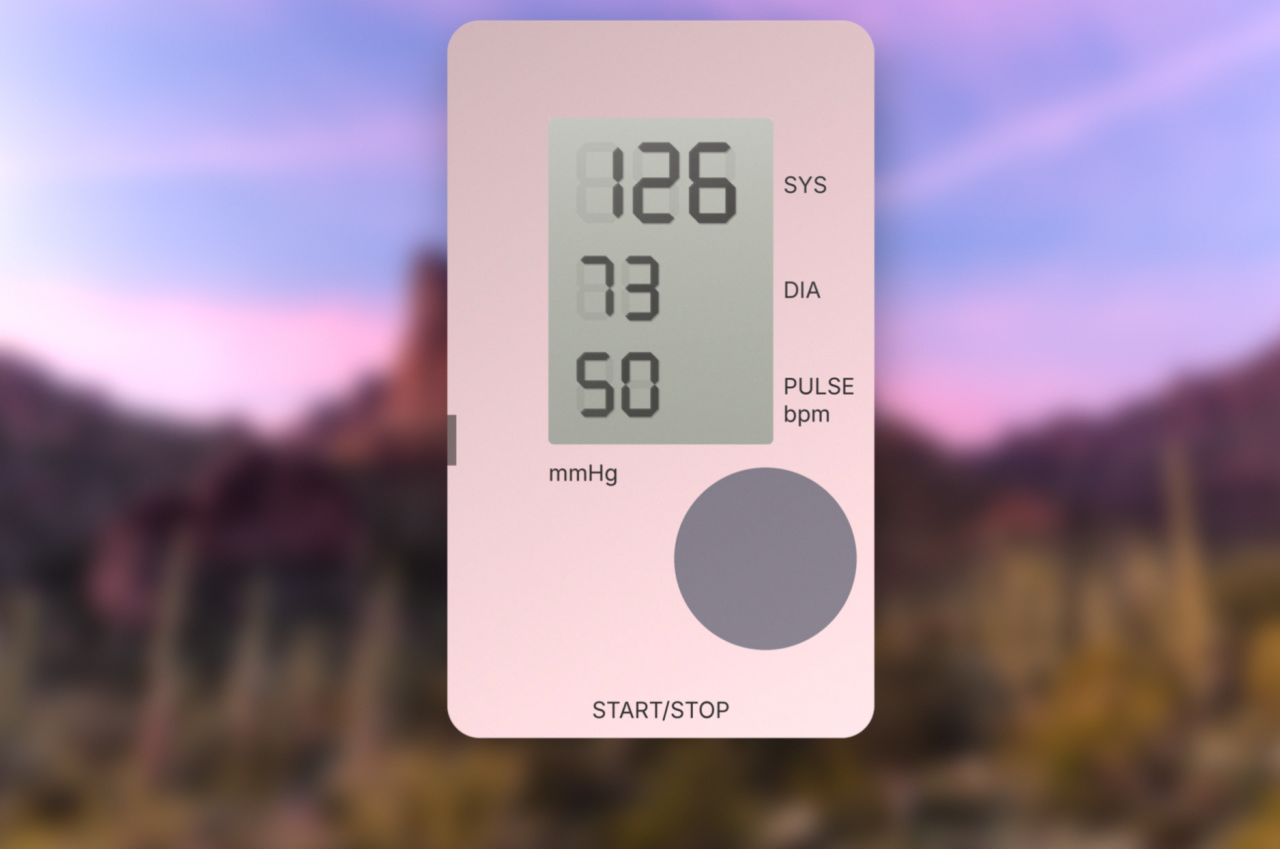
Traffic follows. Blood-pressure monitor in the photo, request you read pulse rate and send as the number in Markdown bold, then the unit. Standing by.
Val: **50** bpm
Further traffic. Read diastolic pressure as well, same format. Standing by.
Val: **73** mmHg
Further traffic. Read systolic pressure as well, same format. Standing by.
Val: **126** mmHg
